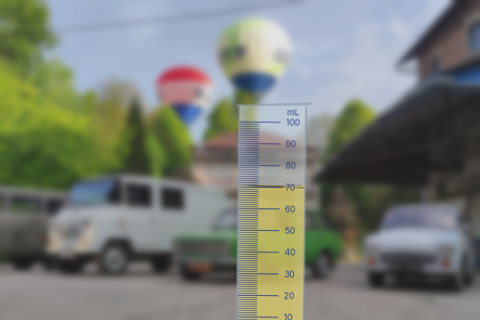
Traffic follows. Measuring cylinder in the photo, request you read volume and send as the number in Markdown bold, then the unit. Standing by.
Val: **70** mL
